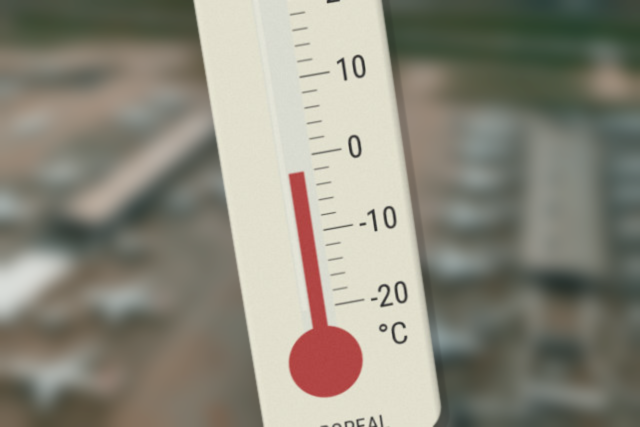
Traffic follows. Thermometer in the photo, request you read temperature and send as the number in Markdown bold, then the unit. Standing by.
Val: **-2** °C
